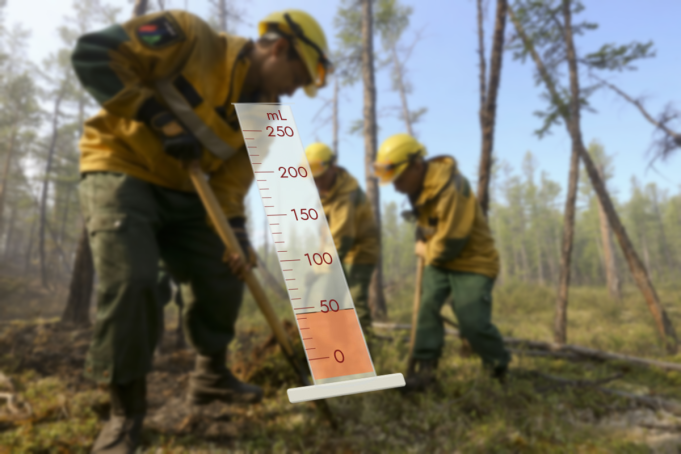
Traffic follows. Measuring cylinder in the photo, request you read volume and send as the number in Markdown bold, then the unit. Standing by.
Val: **45** mL
